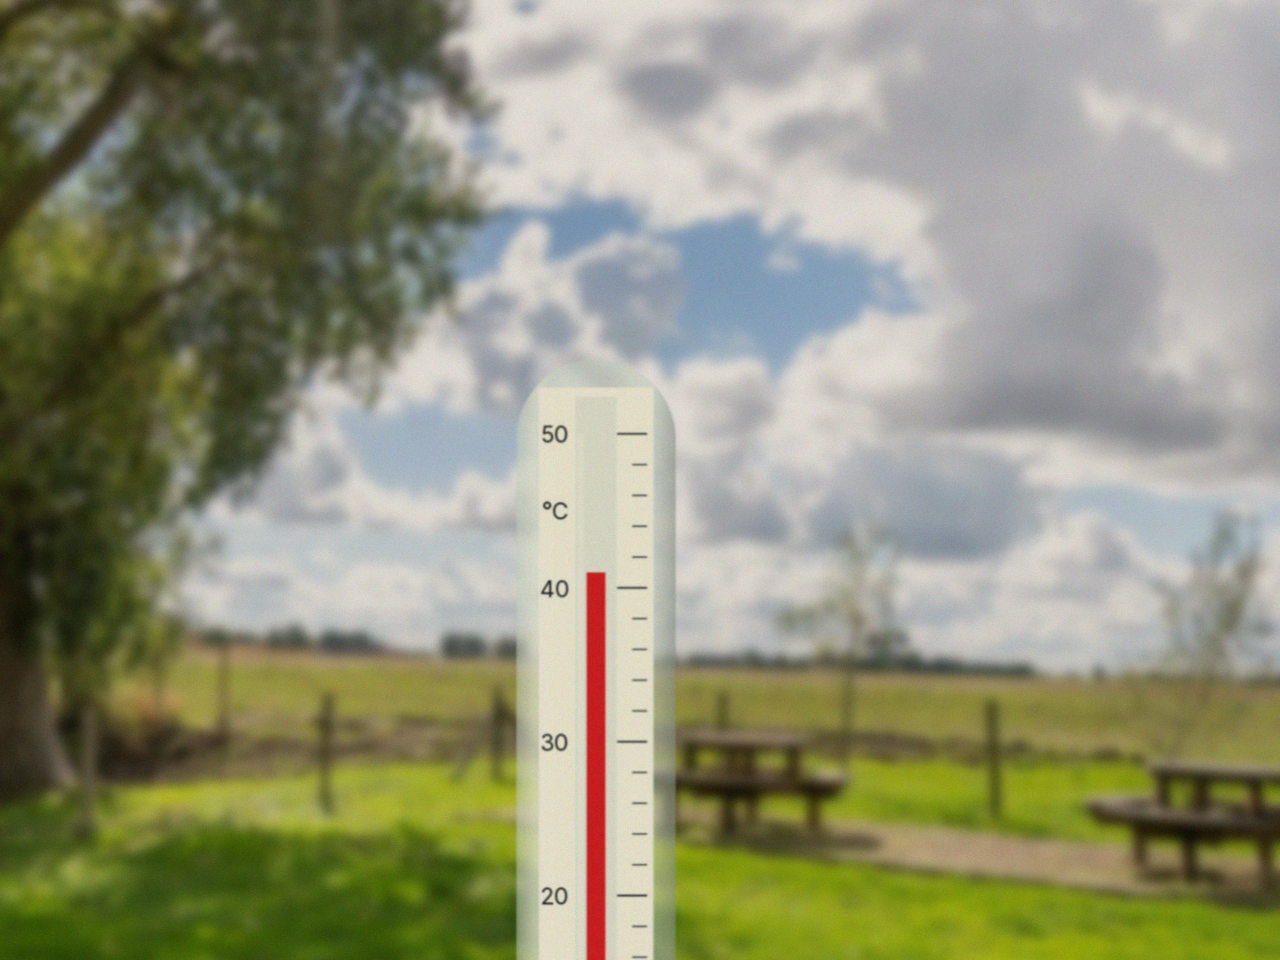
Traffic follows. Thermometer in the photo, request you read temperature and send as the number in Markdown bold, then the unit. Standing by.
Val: **41** °C
